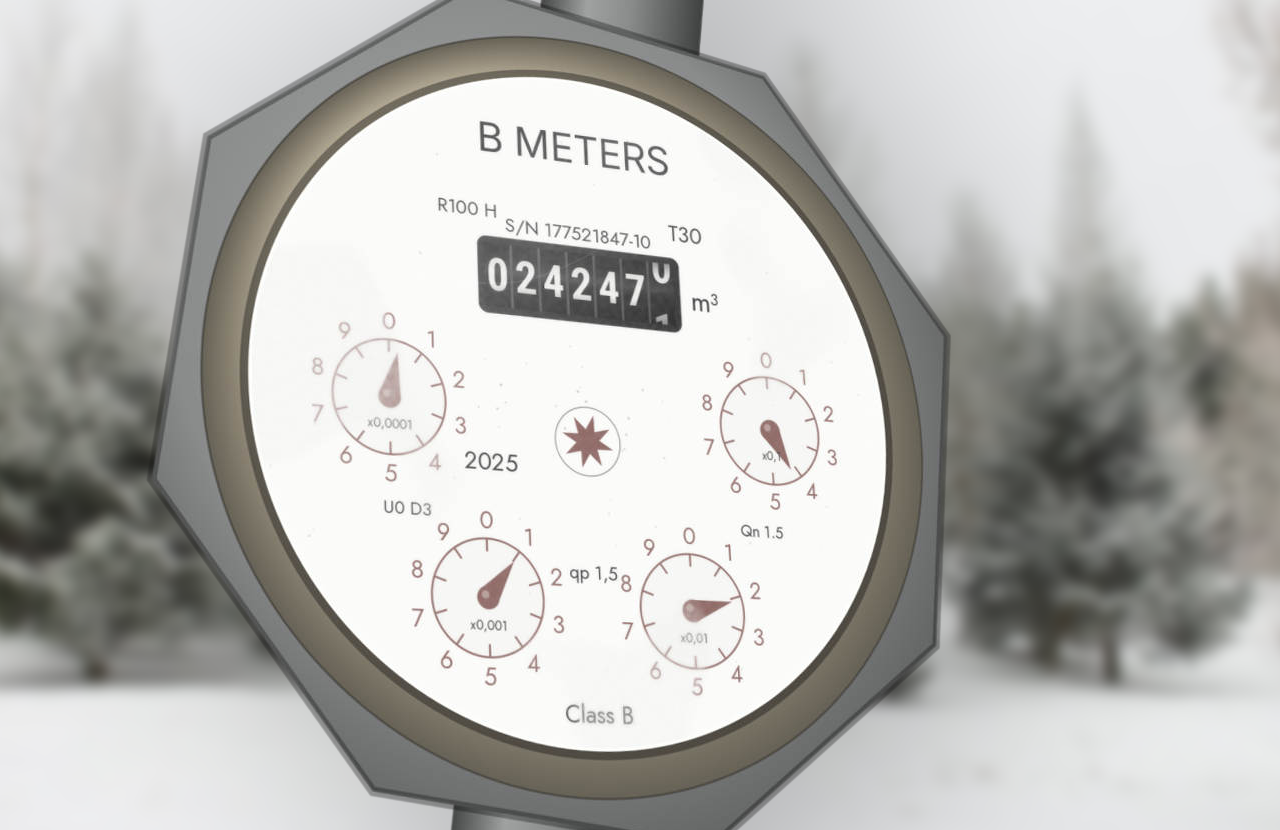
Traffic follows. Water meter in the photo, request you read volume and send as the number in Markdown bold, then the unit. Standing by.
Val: **242470.4210** m³
